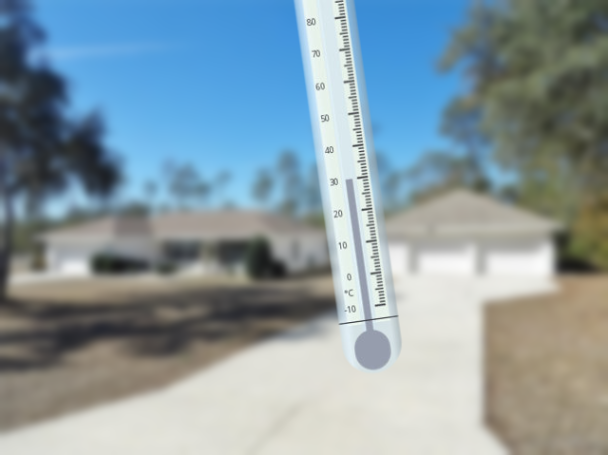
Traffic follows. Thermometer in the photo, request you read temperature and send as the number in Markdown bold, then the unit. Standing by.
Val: **30** °C
